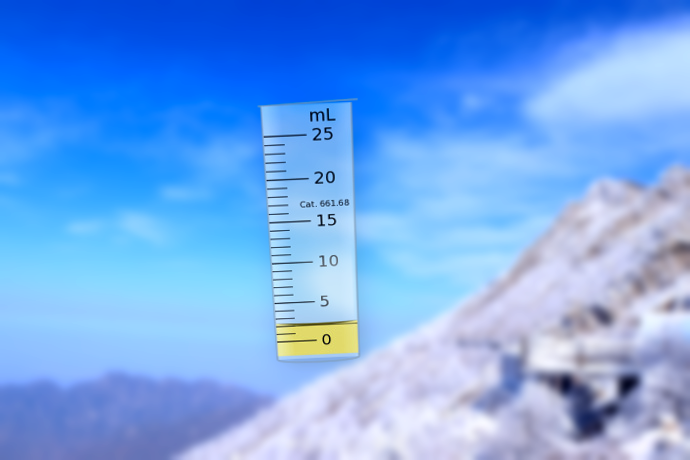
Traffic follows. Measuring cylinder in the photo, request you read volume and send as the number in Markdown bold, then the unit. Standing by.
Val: **2** mL
